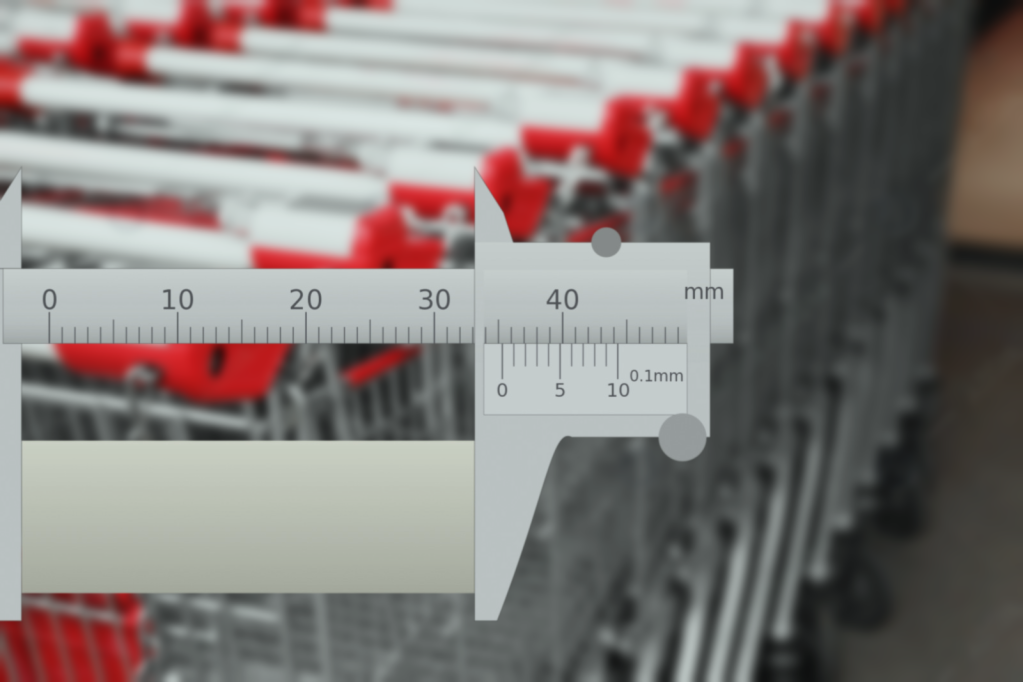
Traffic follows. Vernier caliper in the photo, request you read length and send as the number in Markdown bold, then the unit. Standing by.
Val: **35.3** mm
